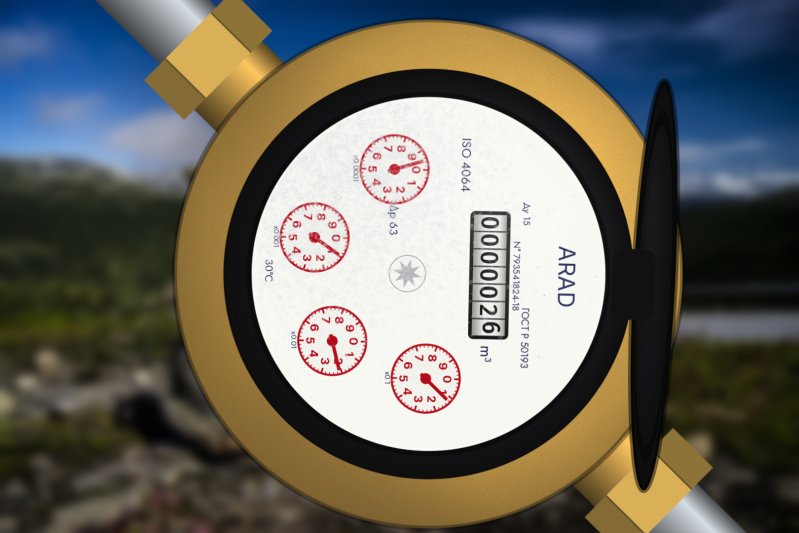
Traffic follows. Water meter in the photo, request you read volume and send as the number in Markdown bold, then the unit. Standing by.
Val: **26.1209** m³
